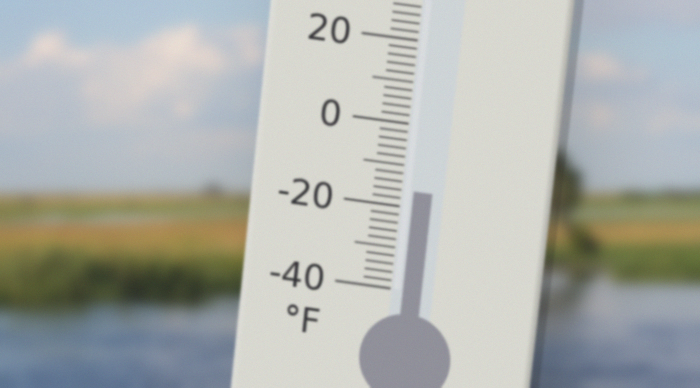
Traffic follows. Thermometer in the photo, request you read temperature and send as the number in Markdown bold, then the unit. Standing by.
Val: **-16** °F
